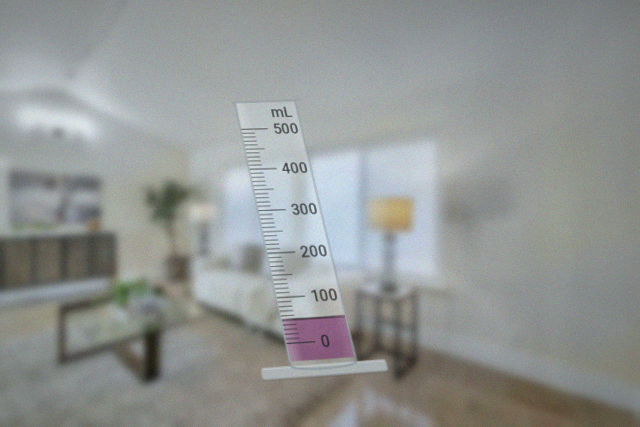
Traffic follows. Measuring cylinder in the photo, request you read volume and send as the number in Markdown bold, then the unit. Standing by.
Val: **50** mL
